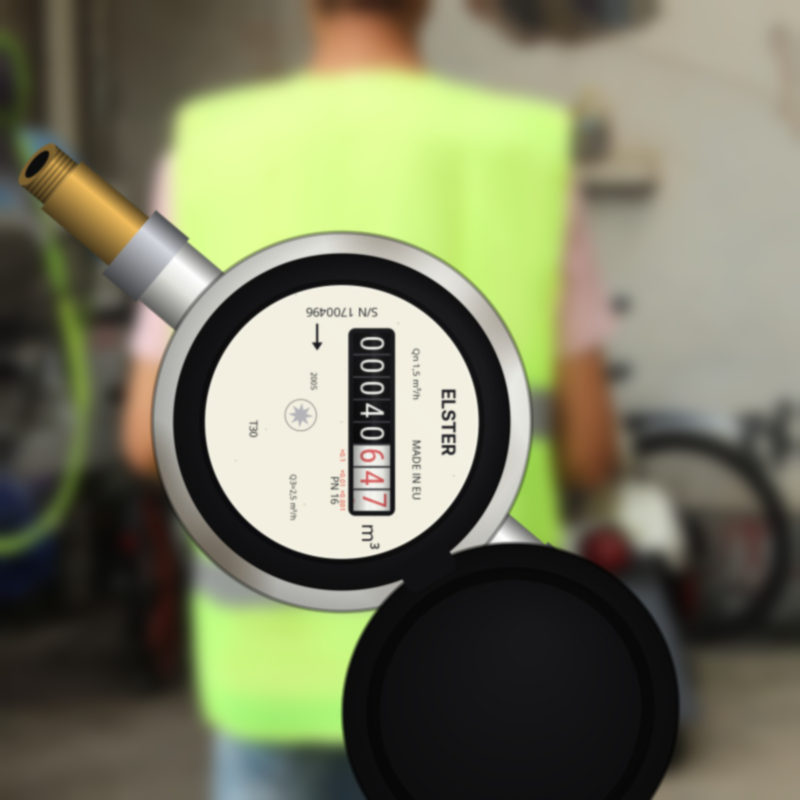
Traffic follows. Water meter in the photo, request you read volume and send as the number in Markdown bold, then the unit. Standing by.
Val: **40.647** m³
